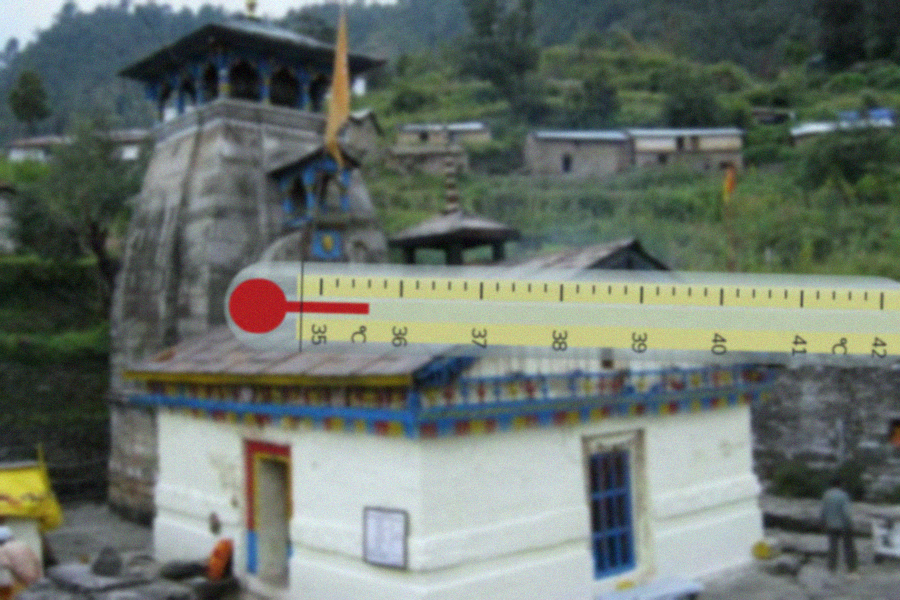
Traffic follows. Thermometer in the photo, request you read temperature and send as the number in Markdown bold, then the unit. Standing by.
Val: **35.6** °C
